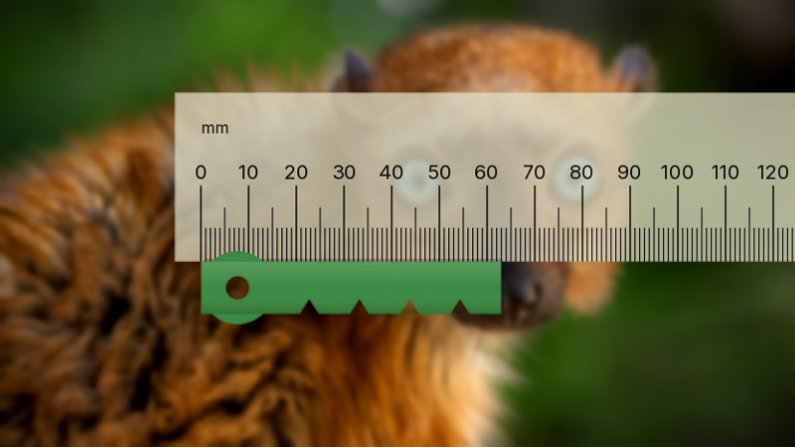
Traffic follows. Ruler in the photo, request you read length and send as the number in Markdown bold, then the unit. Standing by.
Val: **63** mm
